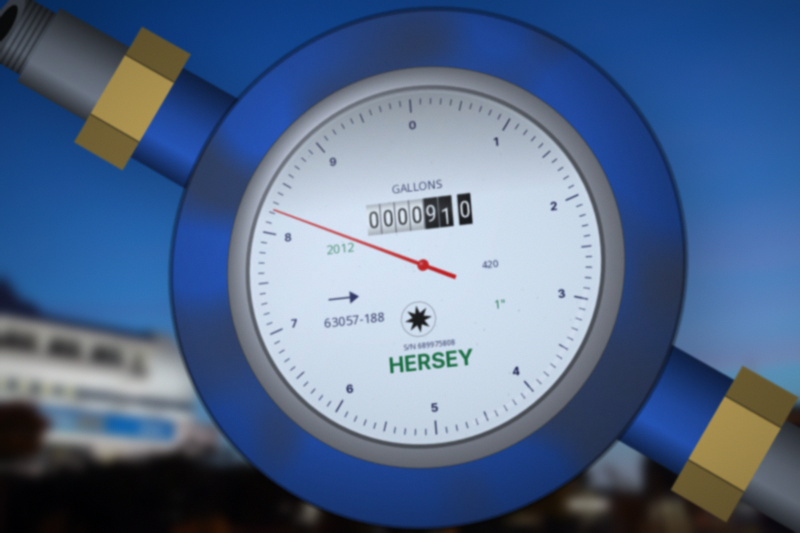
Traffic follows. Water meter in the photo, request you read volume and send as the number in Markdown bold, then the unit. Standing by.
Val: **908.2** gal
